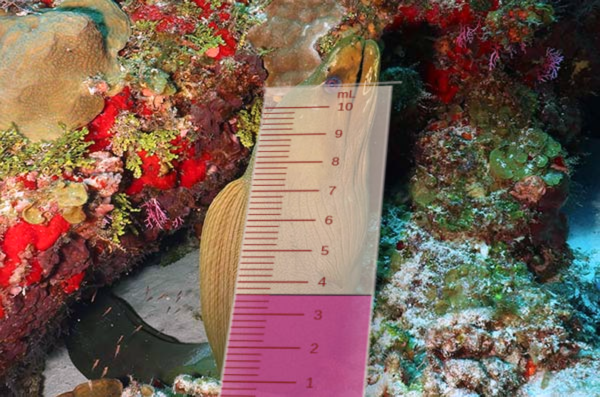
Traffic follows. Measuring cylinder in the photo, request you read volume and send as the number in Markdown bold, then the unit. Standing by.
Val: **3.6** mL
